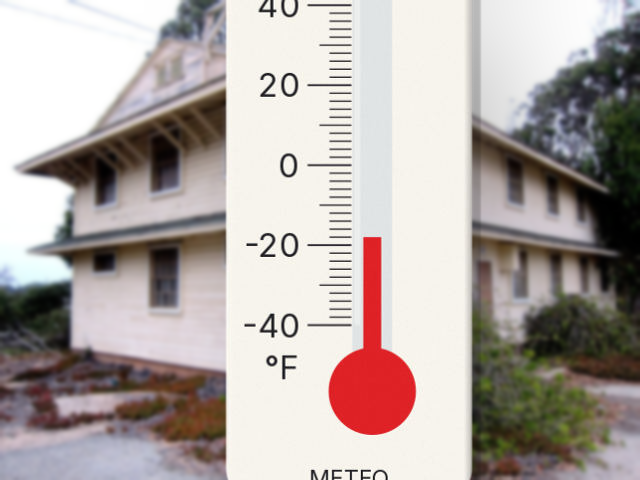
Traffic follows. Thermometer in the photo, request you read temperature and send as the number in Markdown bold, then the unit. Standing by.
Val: **-18** °F
